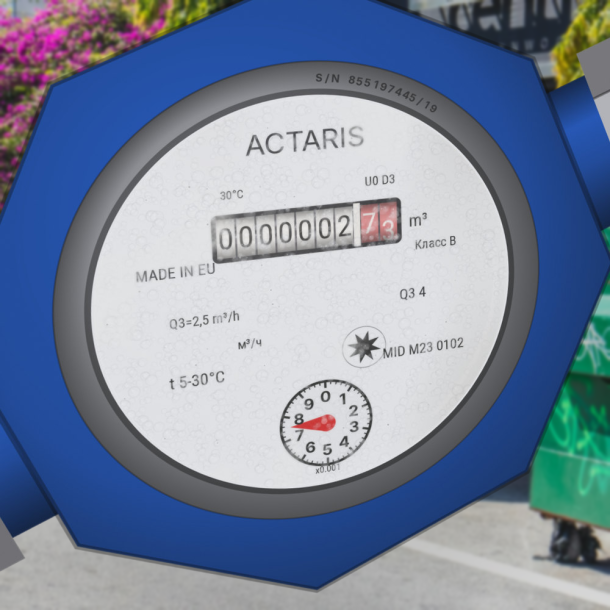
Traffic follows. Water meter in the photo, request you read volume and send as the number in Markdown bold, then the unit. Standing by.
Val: **2.727** m³
